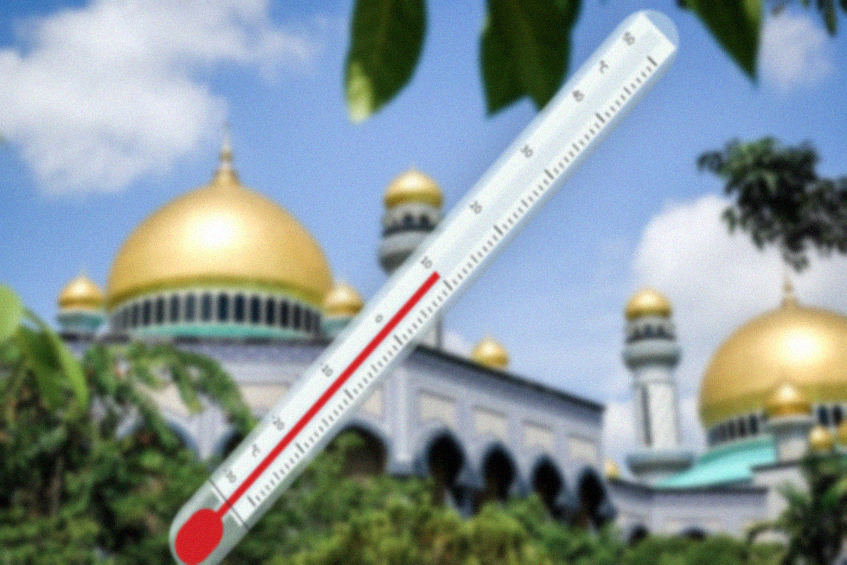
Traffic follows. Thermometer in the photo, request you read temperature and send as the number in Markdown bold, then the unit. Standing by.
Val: **10** °C
